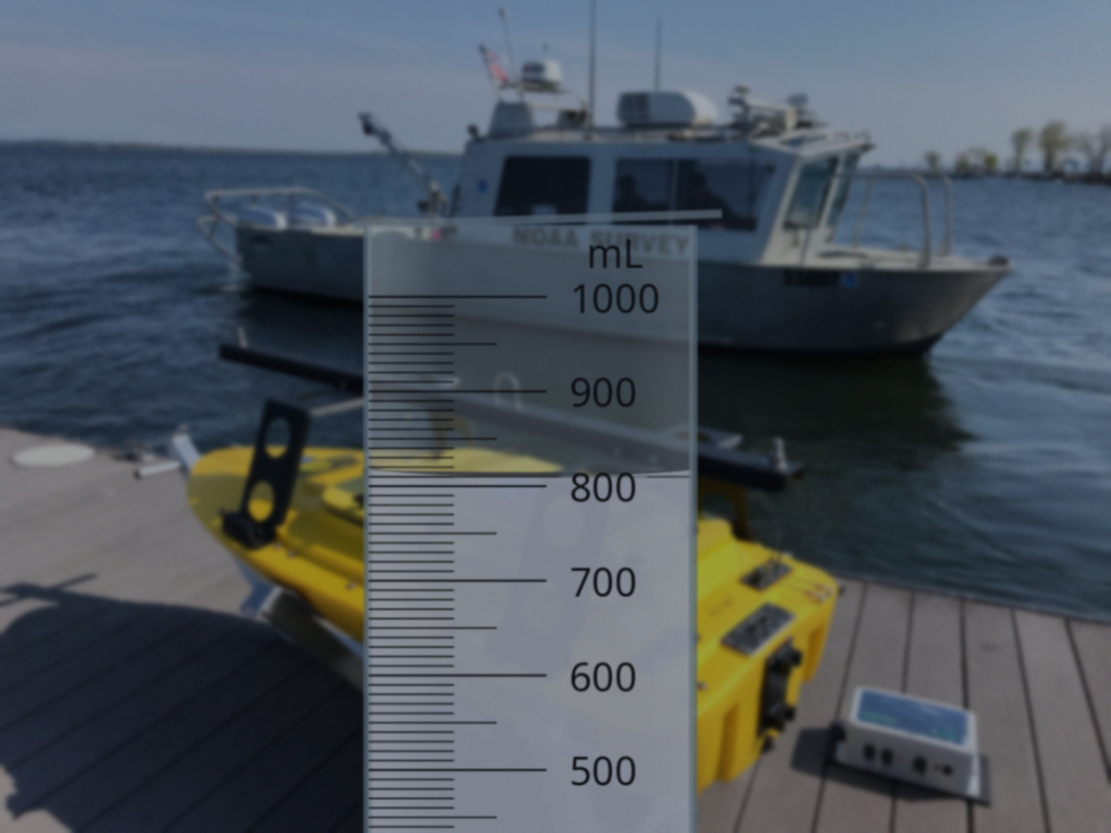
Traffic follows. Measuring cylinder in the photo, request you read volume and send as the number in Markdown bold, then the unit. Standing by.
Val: **810** mL
